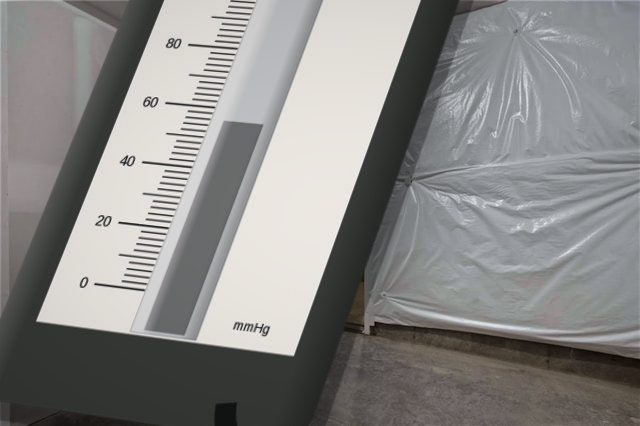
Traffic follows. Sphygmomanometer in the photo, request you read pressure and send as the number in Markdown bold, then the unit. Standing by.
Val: **56** mmHg
